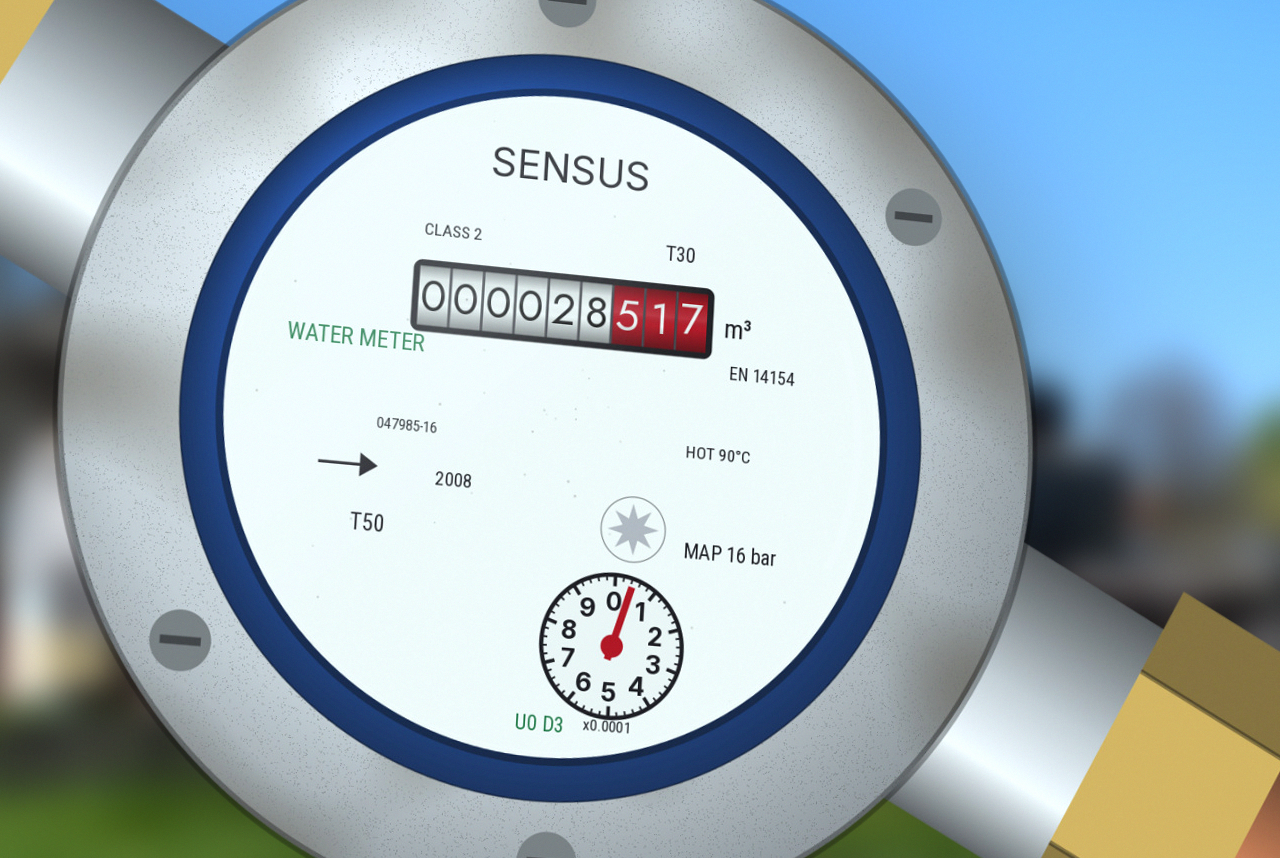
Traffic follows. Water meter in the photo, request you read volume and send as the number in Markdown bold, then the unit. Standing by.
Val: **28.5170** m³
